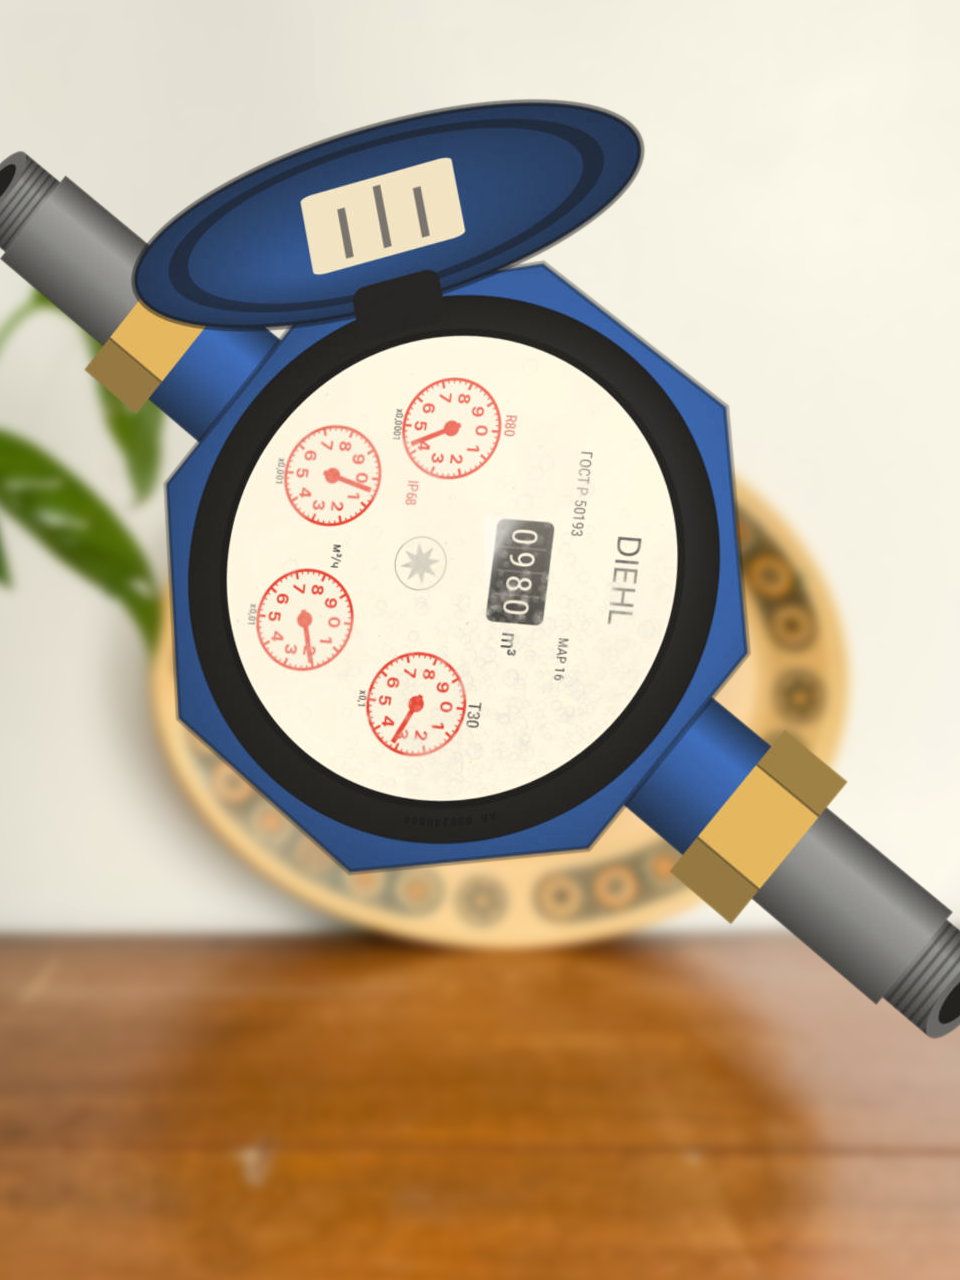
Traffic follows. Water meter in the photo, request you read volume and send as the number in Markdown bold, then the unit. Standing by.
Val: **980.3204** m³
